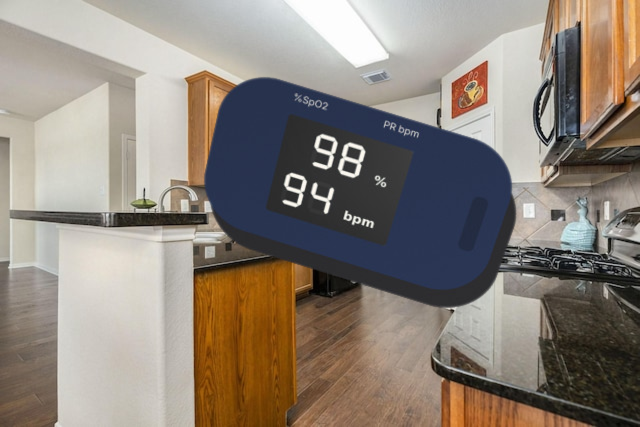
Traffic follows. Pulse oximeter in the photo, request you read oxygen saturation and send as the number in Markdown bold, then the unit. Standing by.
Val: **98** %
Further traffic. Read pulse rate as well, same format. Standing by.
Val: **94** bpm
